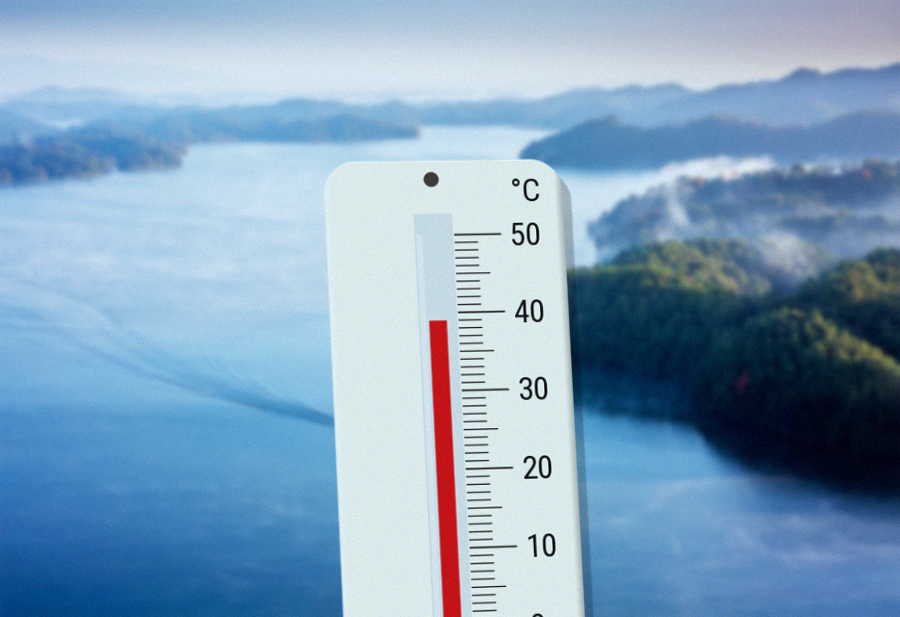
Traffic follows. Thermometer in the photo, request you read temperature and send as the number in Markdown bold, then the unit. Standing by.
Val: **39** °C
